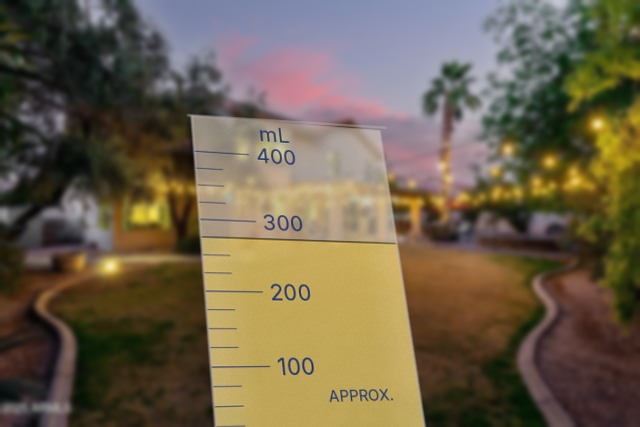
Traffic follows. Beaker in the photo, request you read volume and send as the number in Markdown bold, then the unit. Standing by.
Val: **275** mL
